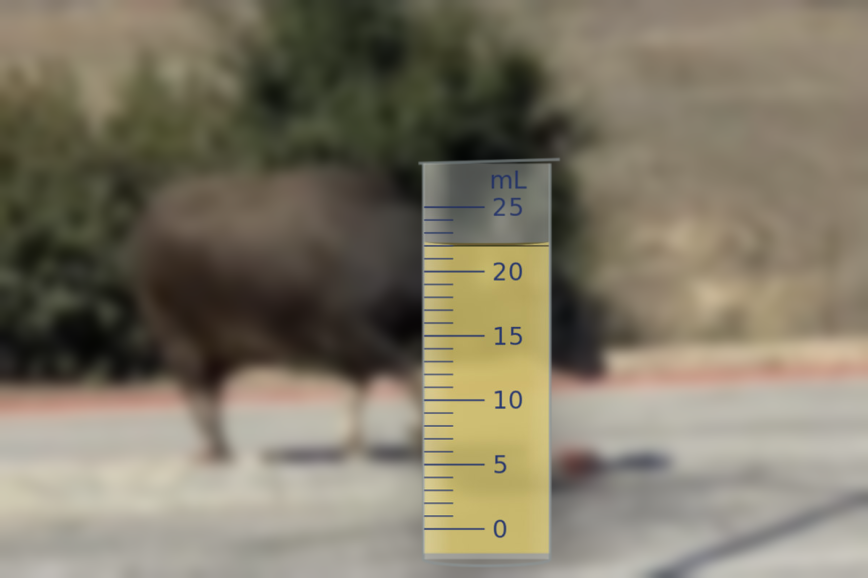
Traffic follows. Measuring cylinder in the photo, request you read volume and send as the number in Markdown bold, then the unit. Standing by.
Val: **22** mL
